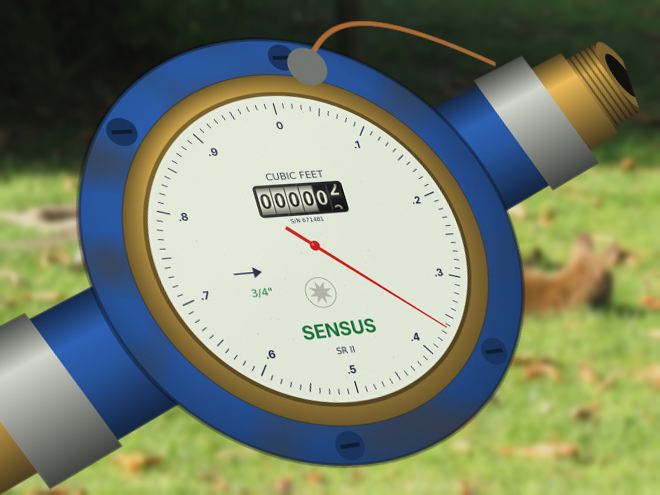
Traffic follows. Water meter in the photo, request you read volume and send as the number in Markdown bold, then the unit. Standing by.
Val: **2.36** ft³
